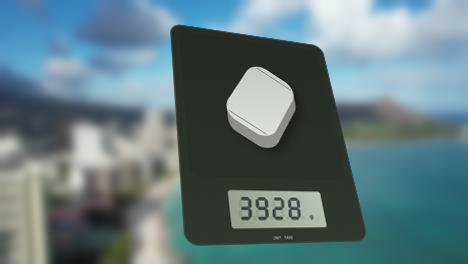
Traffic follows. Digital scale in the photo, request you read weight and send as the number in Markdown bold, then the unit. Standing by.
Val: **3928** g
